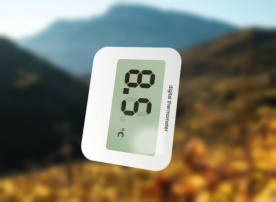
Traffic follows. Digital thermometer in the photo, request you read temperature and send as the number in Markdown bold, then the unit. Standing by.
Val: **8.5** °C
